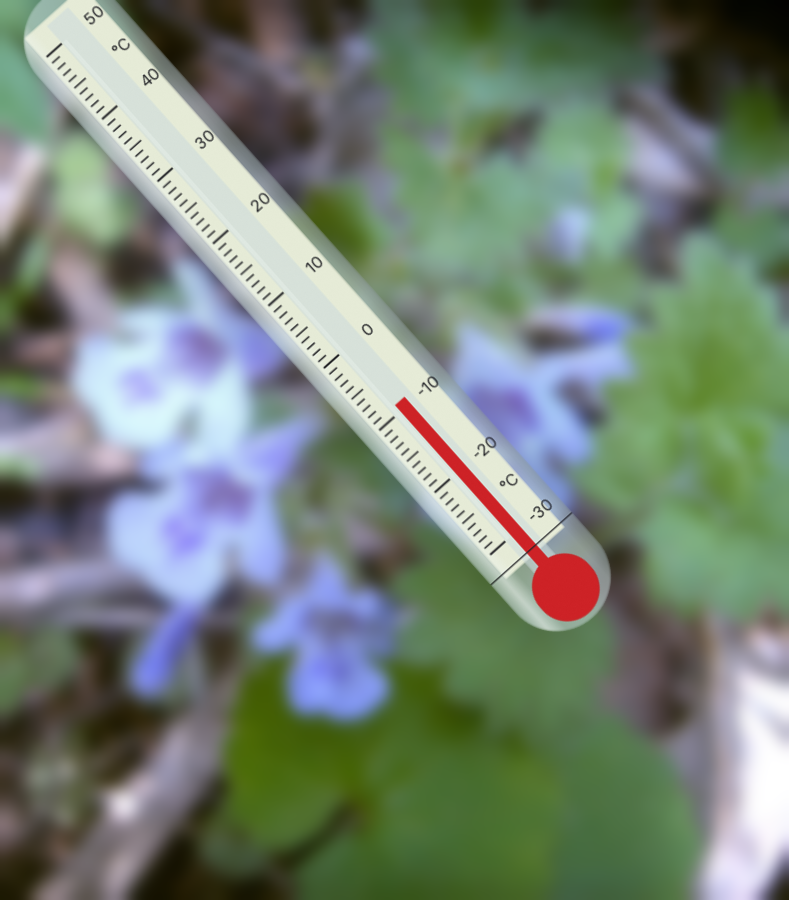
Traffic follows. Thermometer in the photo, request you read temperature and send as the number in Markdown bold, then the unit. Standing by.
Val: **-9** °C
